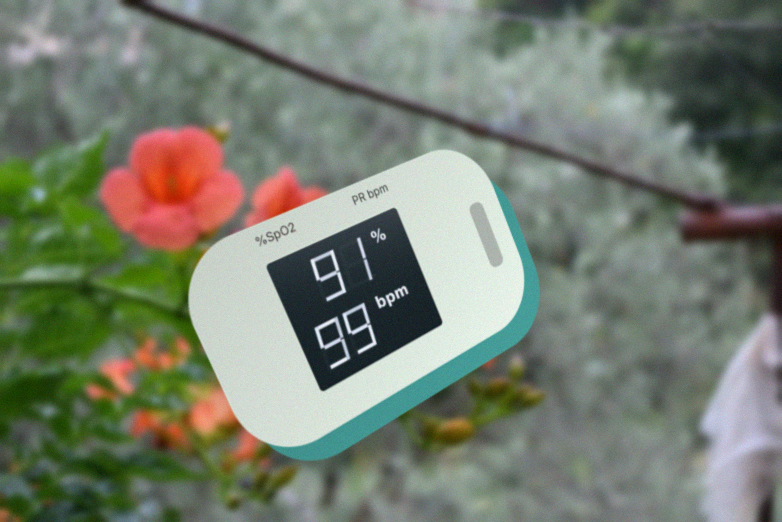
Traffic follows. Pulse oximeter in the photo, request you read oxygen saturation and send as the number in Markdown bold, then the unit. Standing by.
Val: **91** %
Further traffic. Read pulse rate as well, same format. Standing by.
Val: **99** bpm
